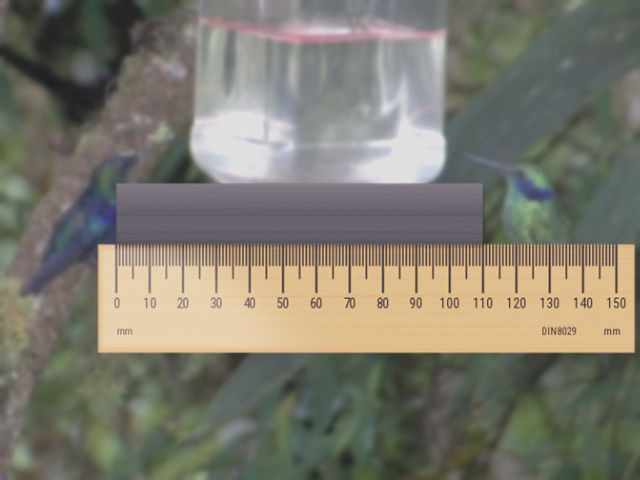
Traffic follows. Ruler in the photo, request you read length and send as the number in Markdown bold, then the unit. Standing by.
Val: **110** mm
